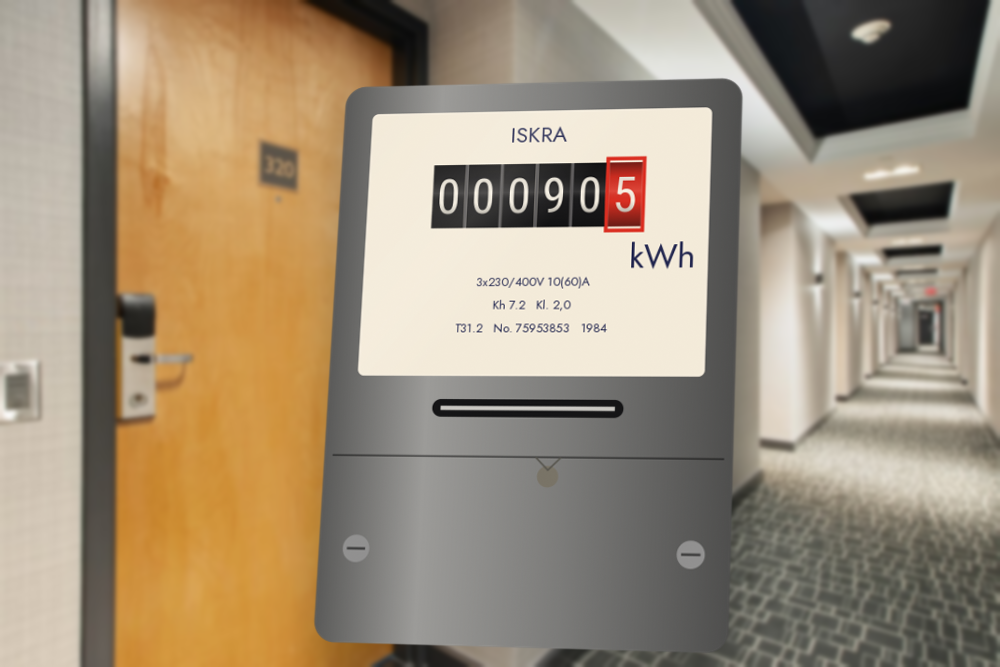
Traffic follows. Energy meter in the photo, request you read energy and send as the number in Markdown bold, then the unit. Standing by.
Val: **90.5** kWh
